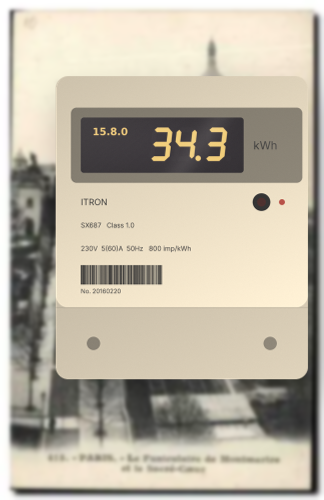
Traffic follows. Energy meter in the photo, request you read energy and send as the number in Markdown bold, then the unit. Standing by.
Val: **34.3** kWh
